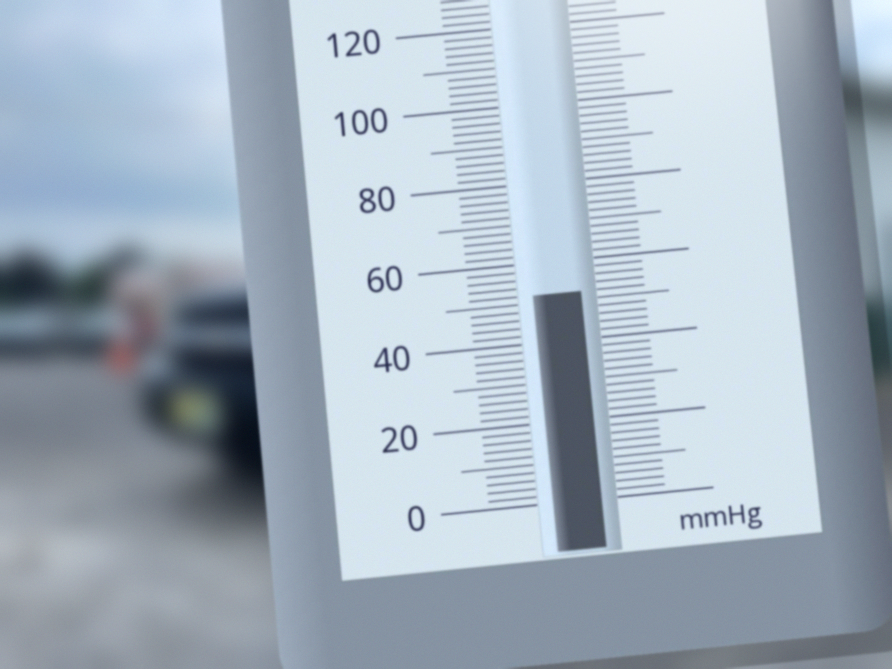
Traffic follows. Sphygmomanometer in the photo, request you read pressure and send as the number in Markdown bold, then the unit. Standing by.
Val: **52** mmHg
